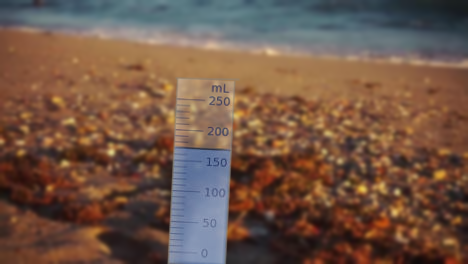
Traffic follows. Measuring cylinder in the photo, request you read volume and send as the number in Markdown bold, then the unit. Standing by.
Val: **170** mL
